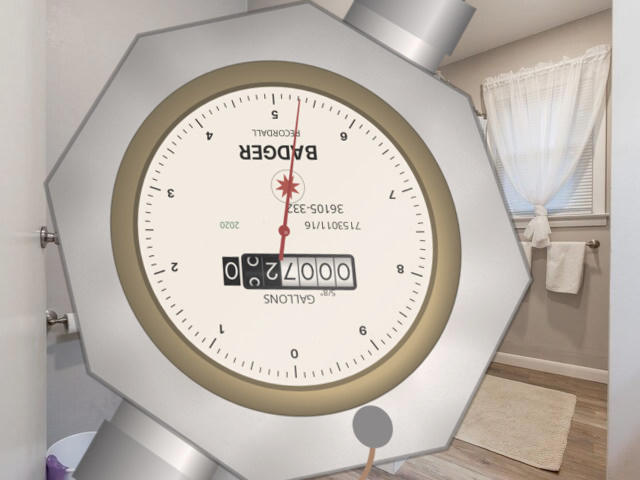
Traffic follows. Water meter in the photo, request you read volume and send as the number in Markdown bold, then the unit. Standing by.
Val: **7285.3** gal
